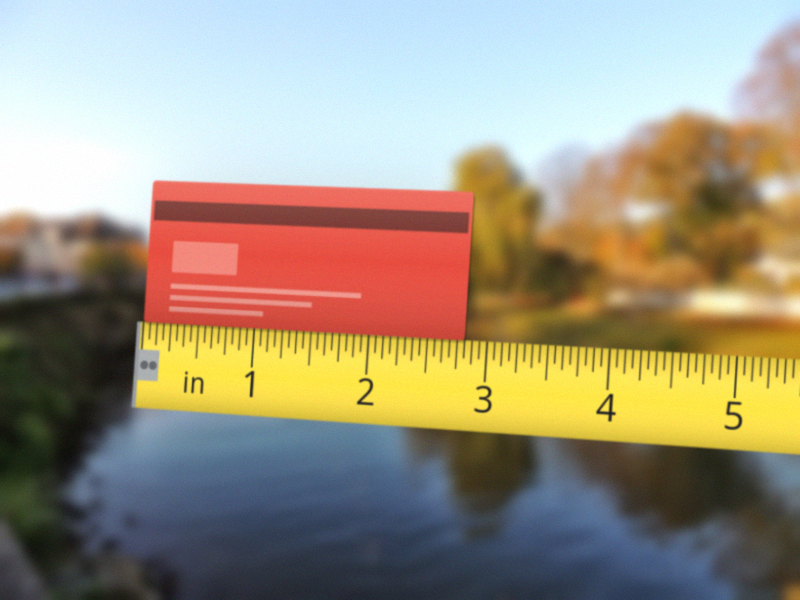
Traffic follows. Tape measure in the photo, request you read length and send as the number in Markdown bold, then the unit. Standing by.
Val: **2.8125** in
